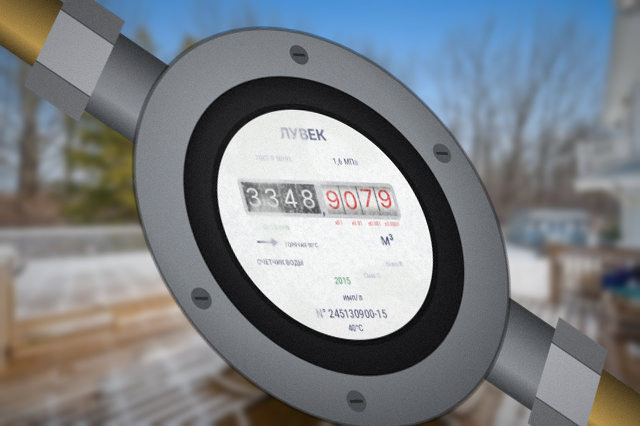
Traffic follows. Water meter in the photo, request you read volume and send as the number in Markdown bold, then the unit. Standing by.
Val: **3348.9079** m³
